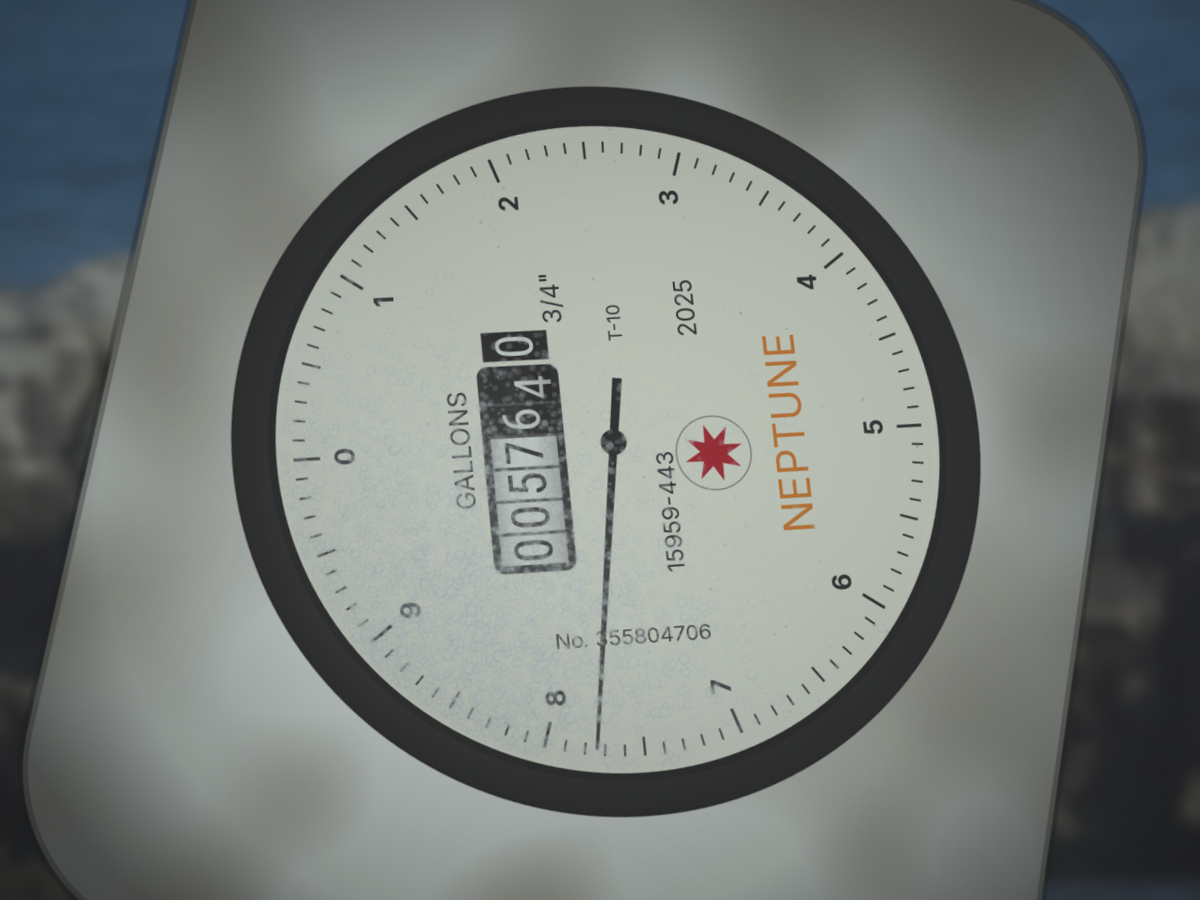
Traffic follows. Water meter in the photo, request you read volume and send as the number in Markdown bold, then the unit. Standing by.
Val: **57637.7** gal
